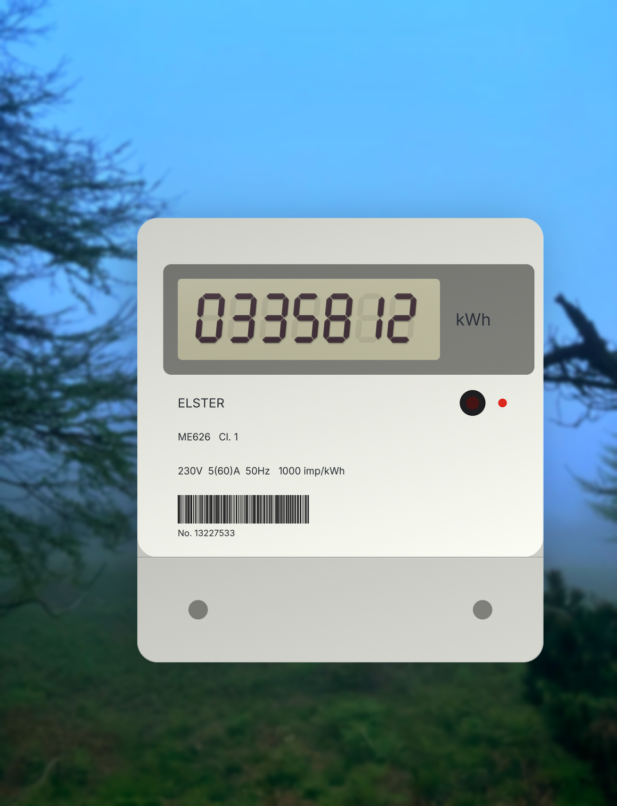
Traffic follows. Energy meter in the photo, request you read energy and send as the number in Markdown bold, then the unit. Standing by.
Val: **335812** kWh
